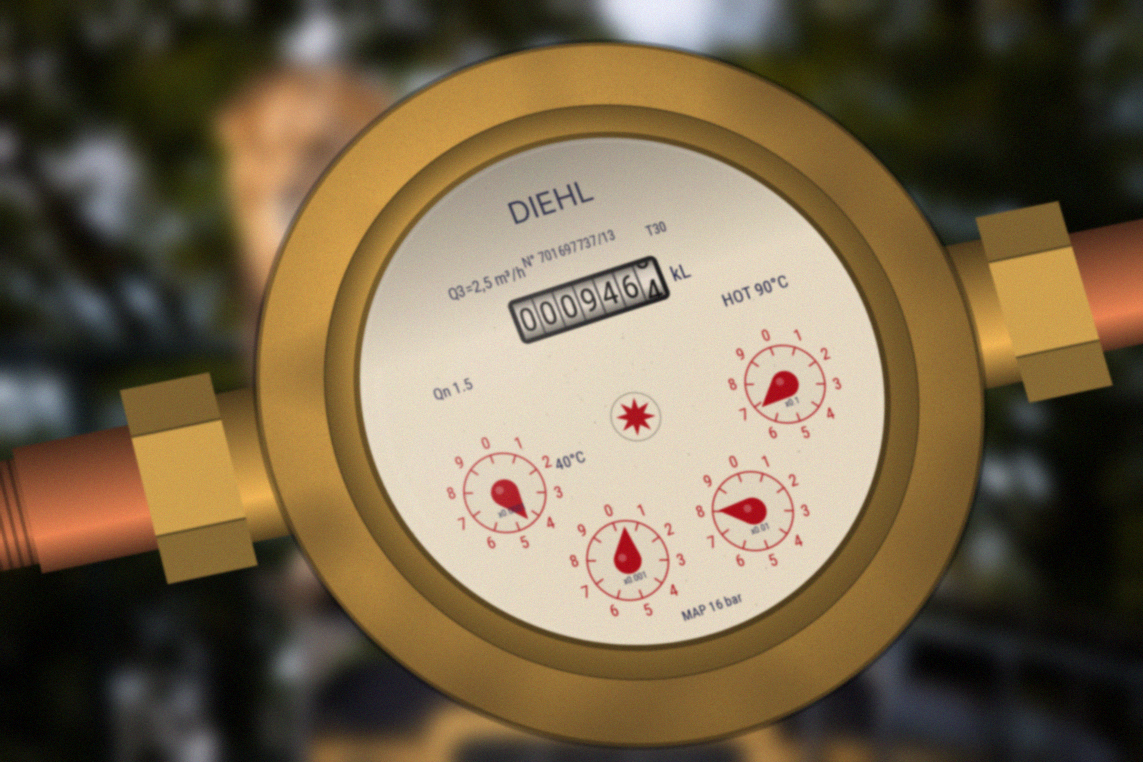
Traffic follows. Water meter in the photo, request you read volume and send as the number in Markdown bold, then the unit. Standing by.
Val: **9463.6804** kL
